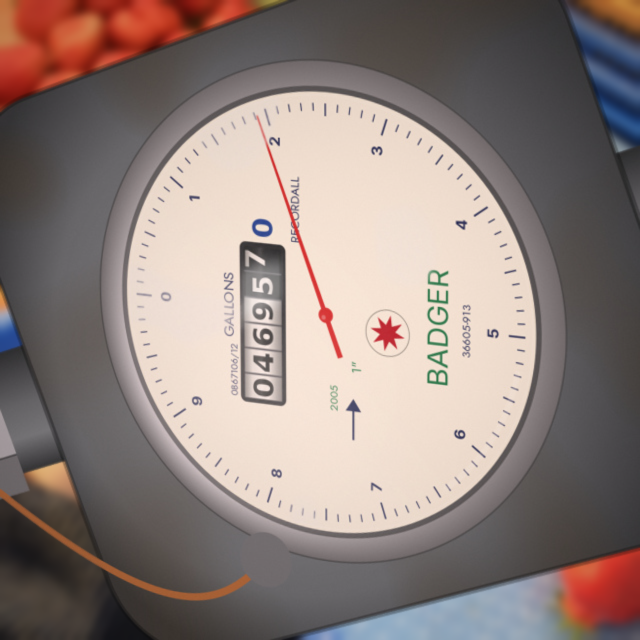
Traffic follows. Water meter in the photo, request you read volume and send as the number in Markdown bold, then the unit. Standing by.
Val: **469571.9** gal
